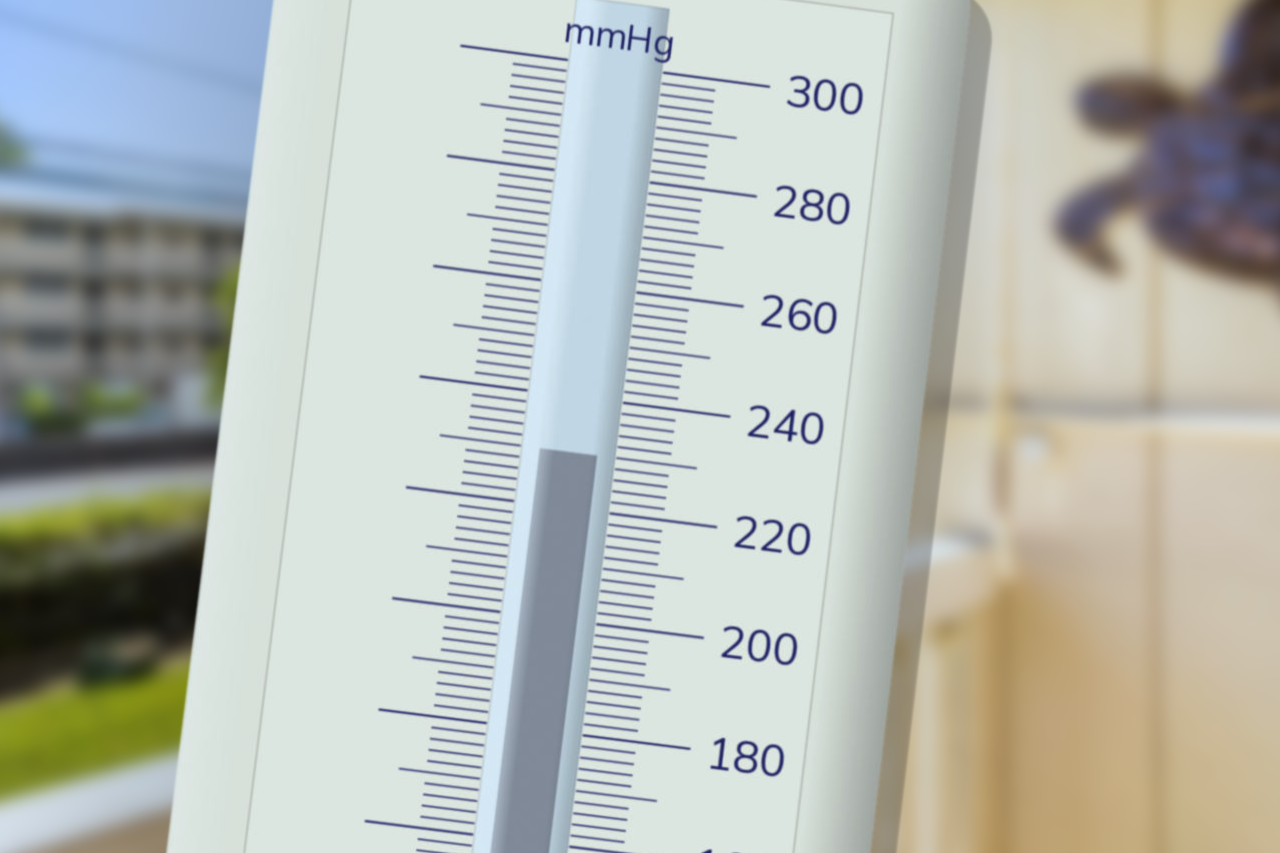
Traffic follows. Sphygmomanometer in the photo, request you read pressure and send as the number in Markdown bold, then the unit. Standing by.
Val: **230** mmHg
